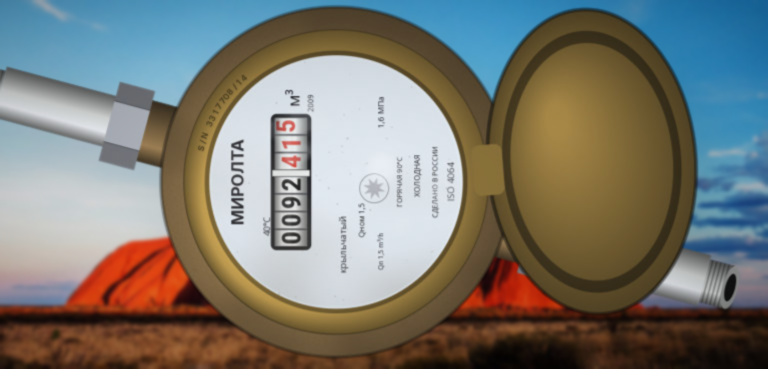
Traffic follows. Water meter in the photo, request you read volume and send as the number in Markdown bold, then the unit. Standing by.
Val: **92.415** m³
